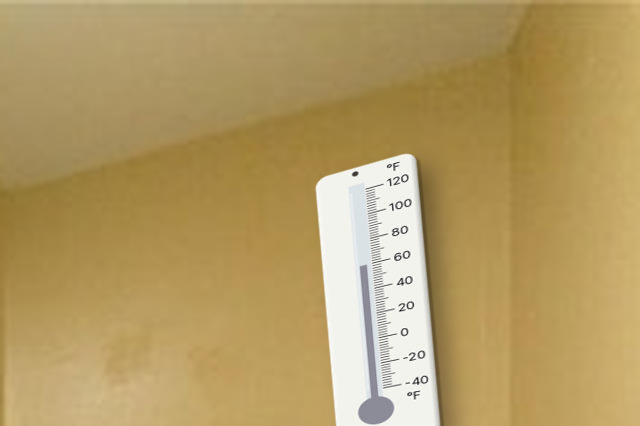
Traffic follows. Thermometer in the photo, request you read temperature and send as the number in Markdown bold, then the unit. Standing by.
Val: **60** °F
